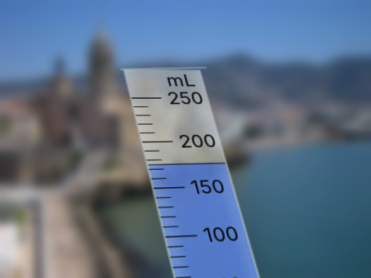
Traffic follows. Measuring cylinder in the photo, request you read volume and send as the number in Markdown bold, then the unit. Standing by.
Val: **175** mL
